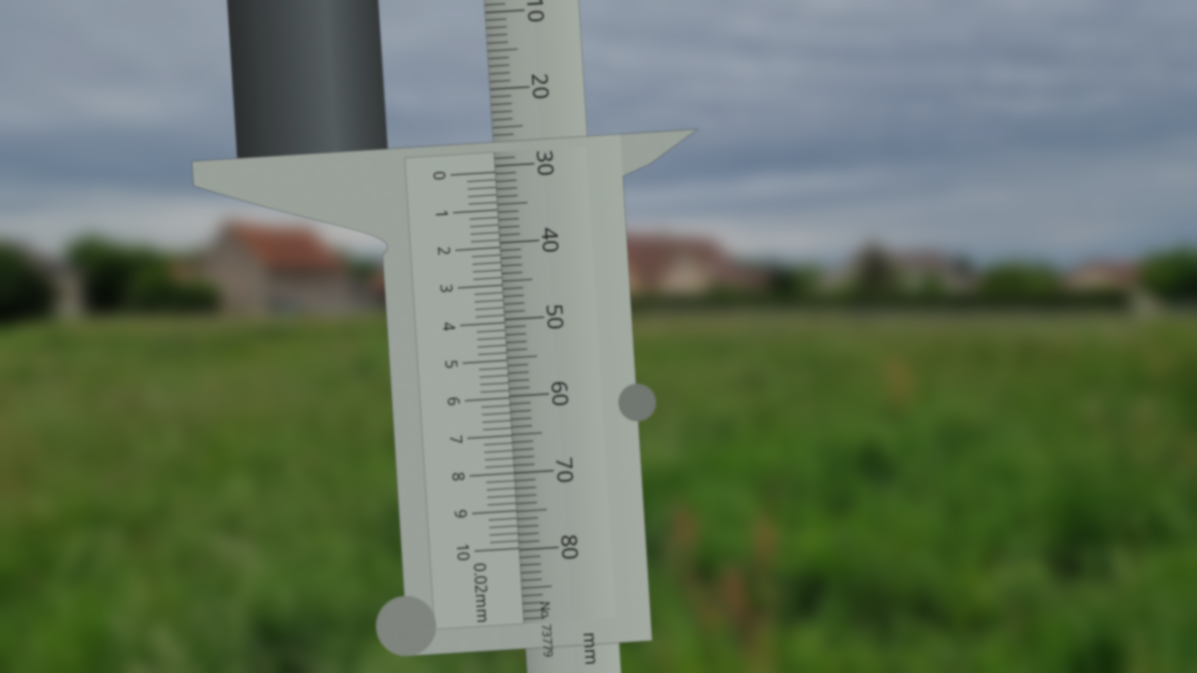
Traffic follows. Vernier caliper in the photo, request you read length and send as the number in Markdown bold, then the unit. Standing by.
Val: **30.8** mm
